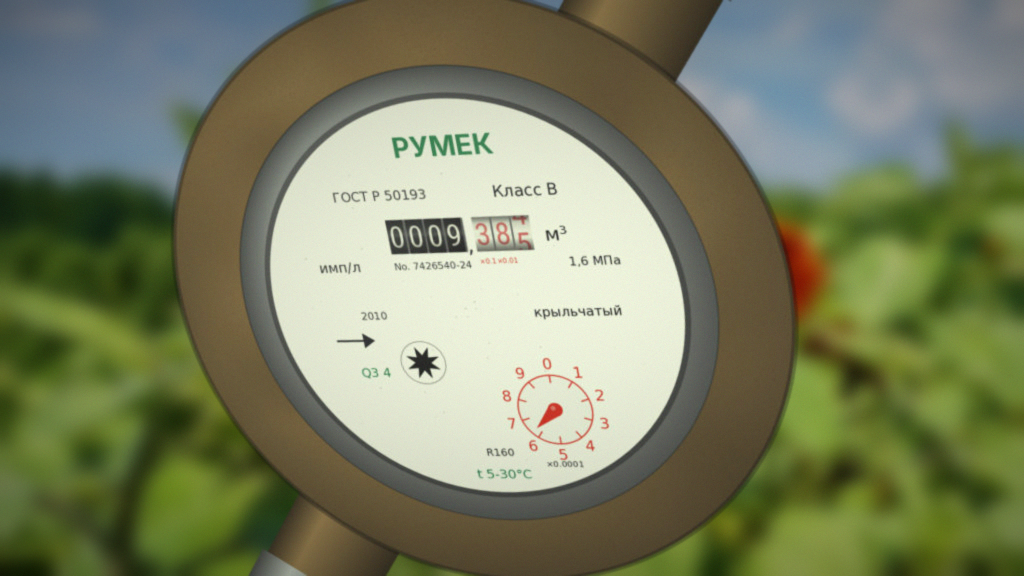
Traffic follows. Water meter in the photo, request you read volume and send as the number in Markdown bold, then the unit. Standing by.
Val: **9.3846** m³
